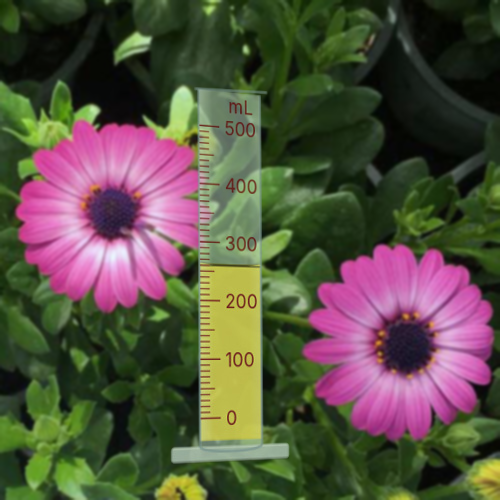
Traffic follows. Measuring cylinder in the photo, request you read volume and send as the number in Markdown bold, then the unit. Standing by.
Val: **260** mL
